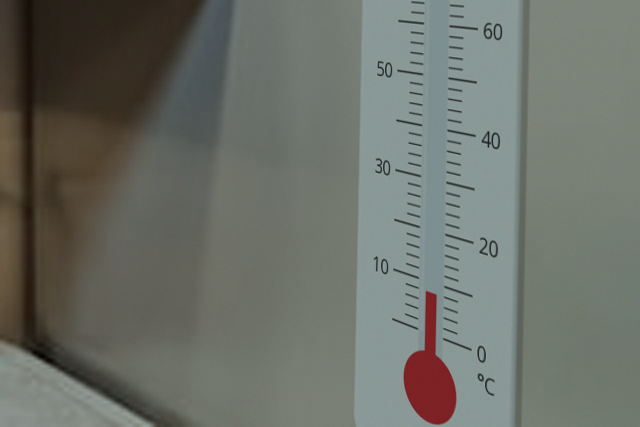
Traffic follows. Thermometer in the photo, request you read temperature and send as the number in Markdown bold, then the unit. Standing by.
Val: **8** °C
